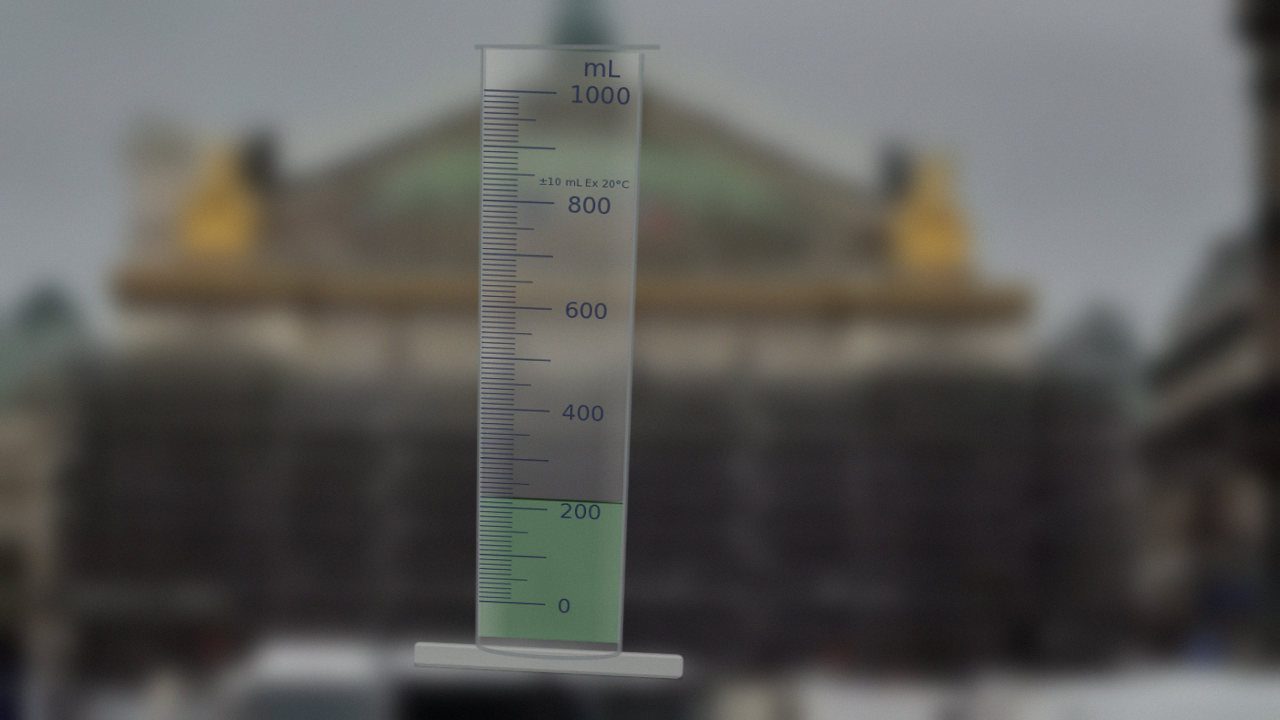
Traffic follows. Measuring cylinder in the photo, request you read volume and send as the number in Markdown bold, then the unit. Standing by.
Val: **220** mL
